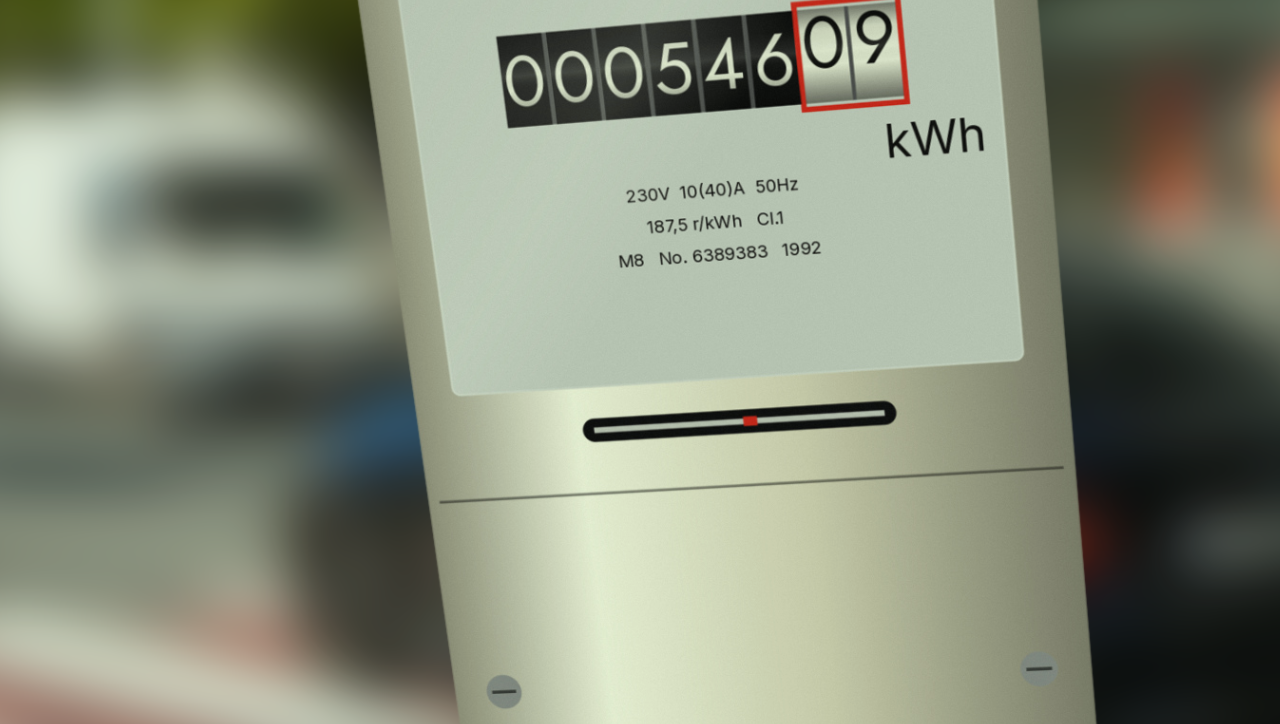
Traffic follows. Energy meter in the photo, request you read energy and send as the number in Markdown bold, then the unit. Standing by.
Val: **546.09** kWh
